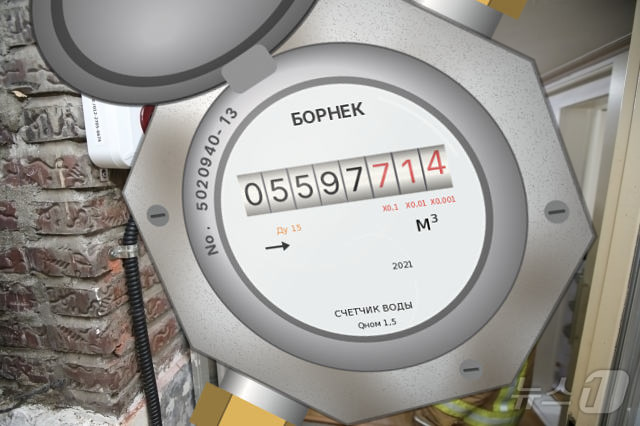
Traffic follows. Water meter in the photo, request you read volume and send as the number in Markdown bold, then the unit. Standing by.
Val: **5597.714** m³
